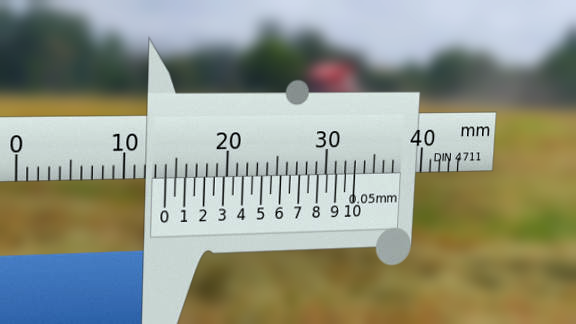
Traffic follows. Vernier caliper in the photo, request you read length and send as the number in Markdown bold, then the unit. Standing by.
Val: **14.0** mm
